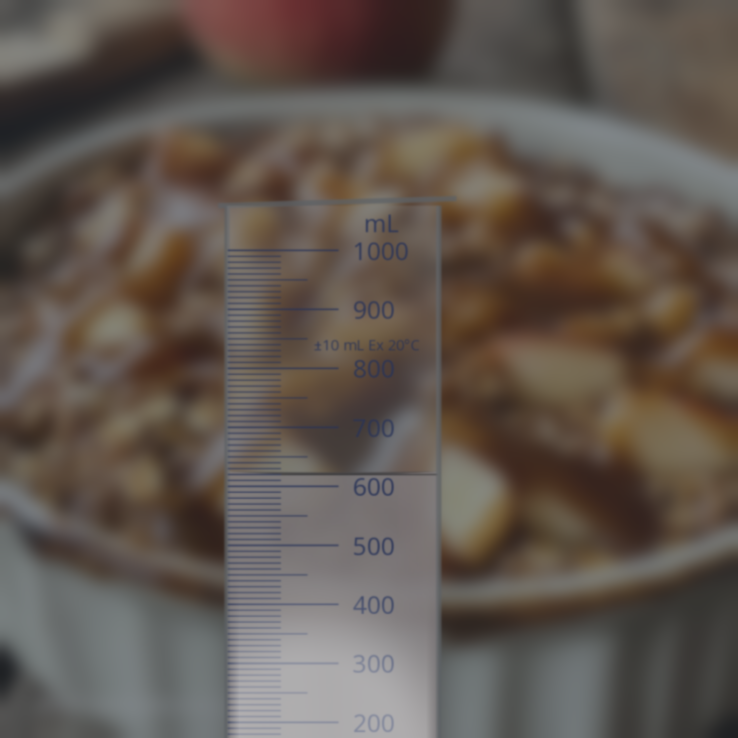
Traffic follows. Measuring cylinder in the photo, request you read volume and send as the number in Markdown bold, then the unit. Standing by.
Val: **620** mL
